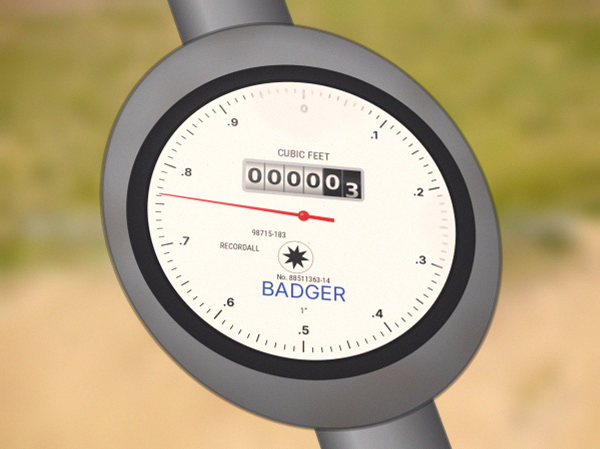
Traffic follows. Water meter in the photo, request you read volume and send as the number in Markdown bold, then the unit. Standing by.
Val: **2.76** ft³
